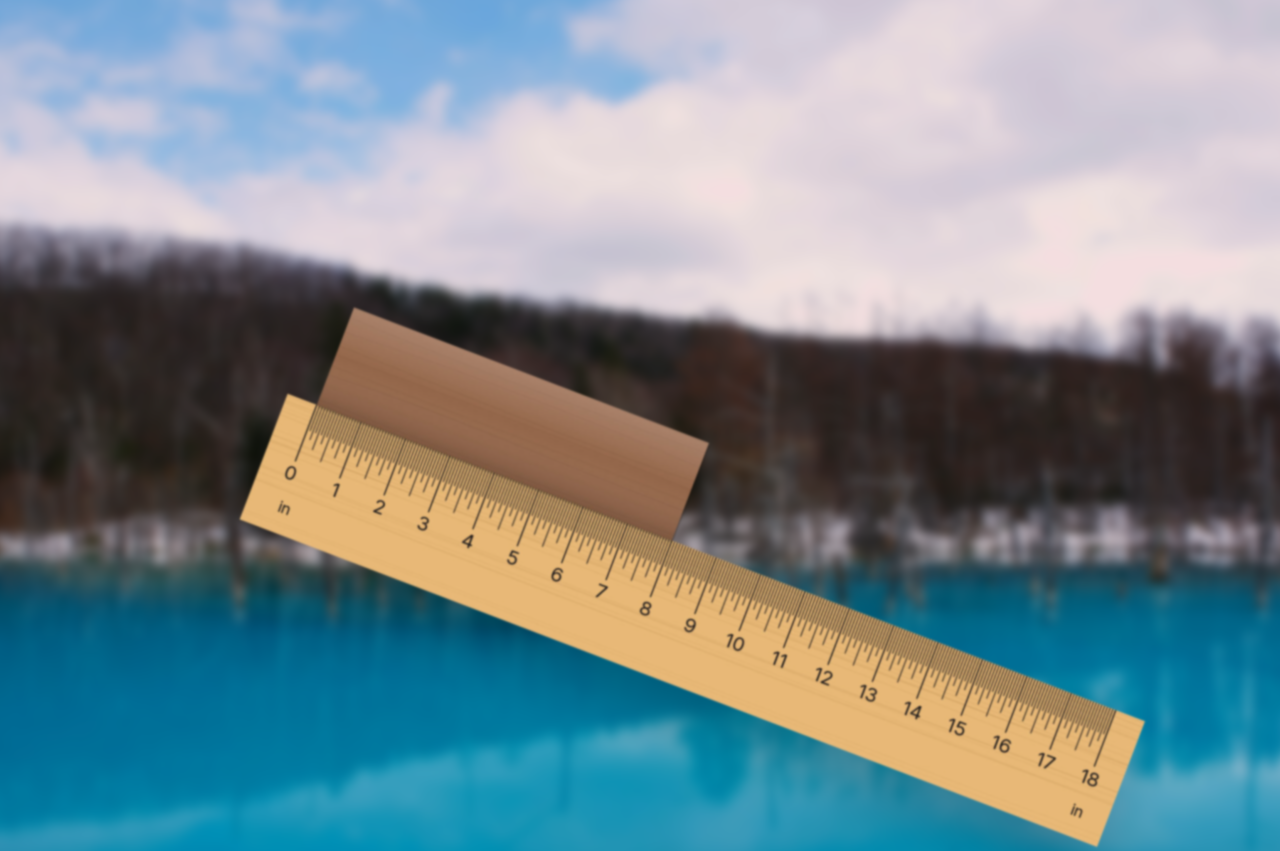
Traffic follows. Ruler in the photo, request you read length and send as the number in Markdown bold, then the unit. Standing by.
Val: **8** in
